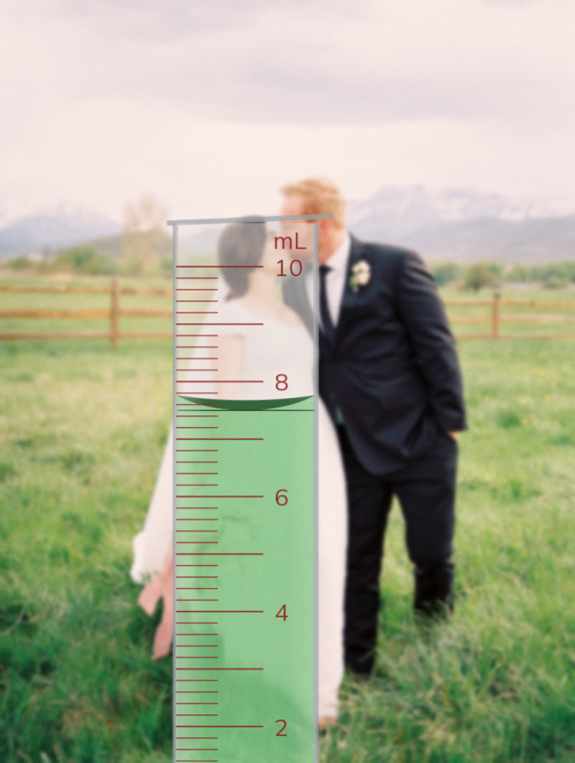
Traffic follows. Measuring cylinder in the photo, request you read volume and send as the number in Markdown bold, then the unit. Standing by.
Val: **7.5** mL
